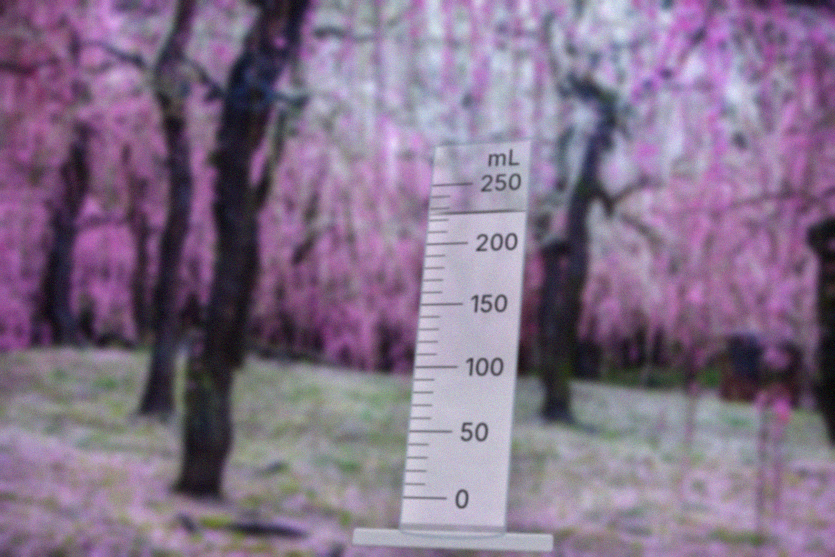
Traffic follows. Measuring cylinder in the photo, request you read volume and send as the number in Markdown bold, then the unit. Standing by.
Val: **225** mL
